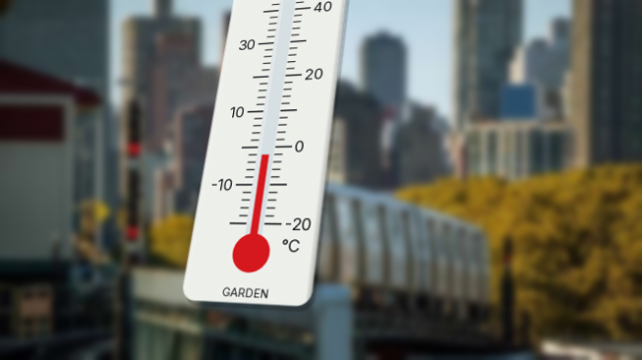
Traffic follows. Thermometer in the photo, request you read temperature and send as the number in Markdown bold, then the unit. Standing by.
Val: **-2** °C
